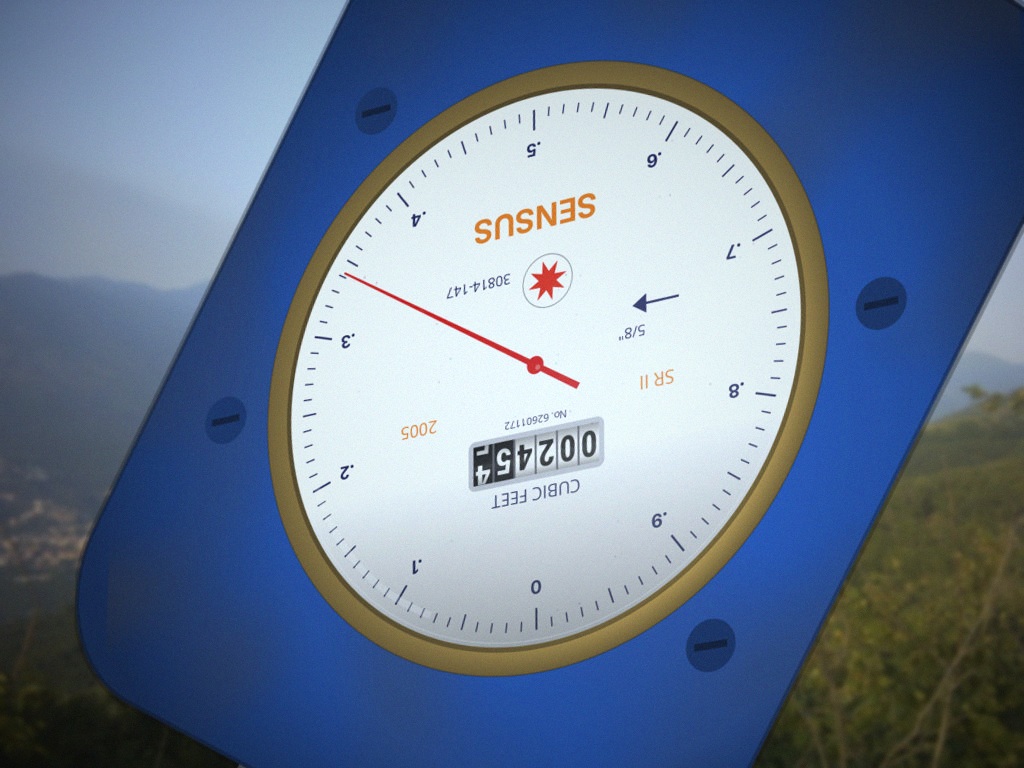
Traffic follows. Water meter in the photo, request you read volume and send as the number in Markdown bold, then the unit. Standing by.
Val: **2454.34** ft³
